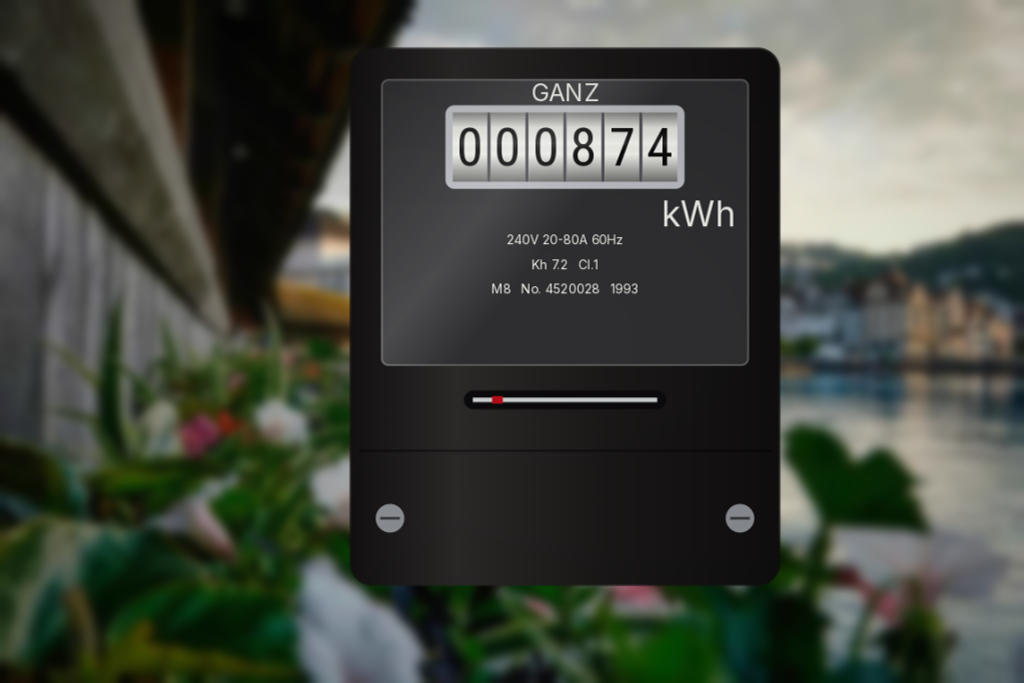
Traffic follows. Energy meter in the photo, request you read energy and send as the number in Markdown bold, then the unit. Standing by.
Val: **874** kWh
